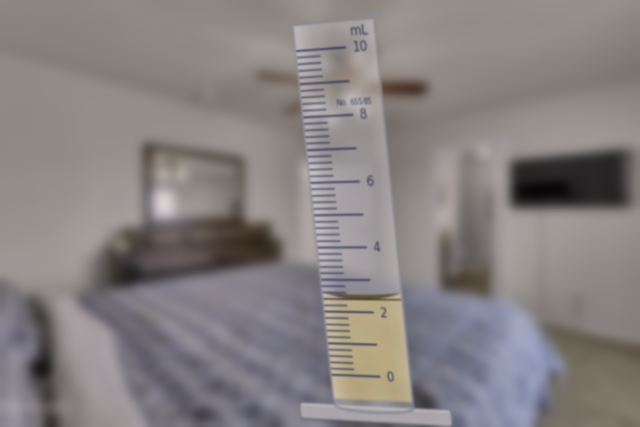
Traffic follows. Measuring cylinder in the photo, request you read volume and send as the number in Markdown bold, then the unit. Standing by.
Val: **2.4** mL
